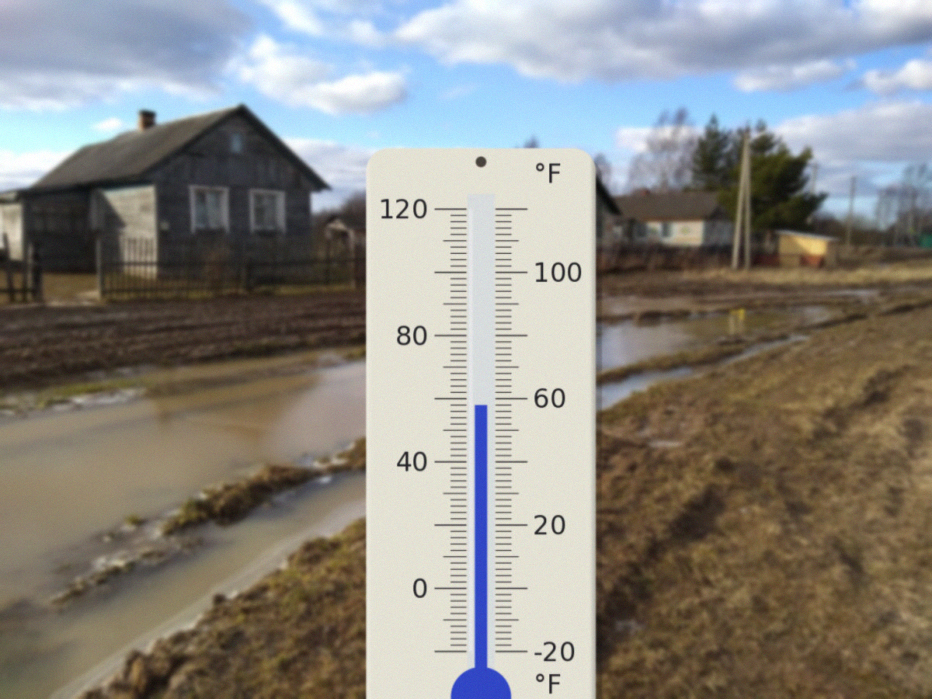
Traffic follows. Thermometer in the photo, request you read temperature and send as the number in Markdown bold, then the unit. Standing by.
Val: **58** °F
